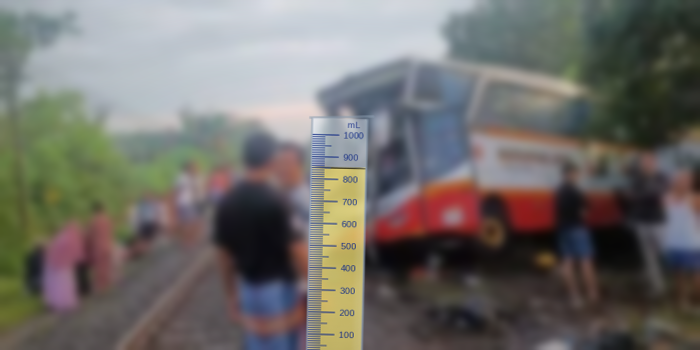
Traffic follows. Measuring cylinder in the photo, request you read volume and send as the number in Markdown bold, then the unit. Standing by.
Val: **850** mL
